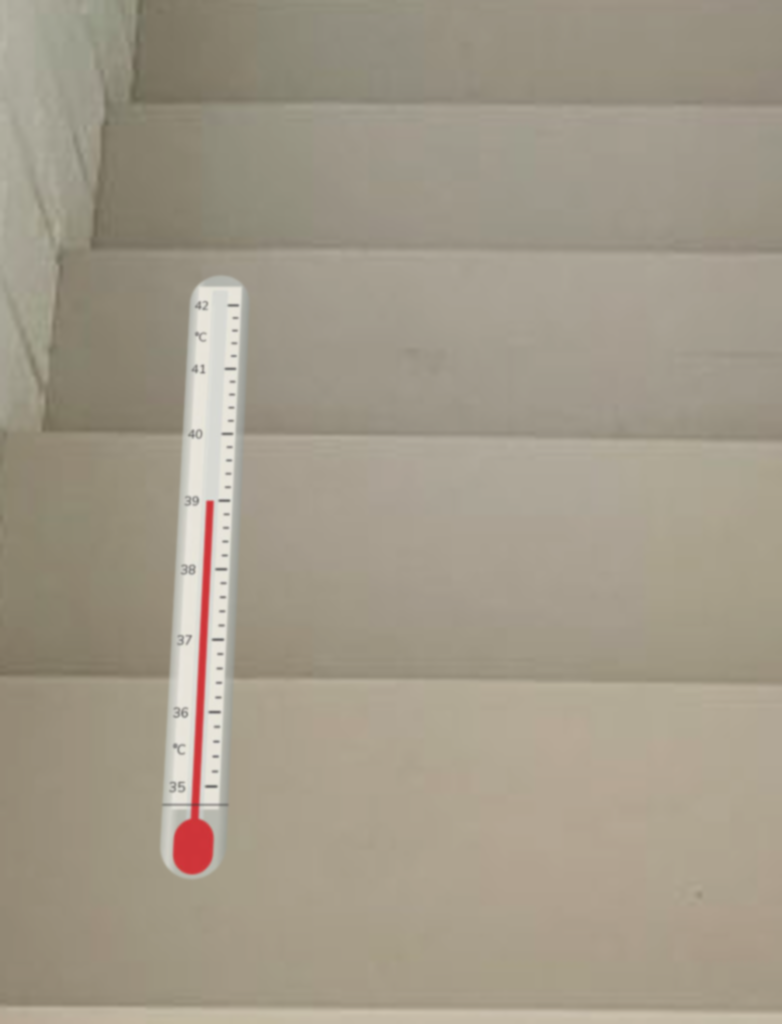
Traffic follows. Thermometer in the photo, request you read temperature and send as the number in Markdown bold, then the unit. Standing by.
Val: **39** °C
